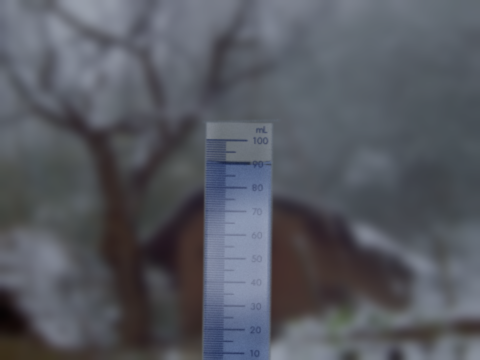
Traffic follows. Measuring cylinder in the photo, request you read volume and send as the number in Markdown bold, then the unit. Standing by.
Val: **90** mL
